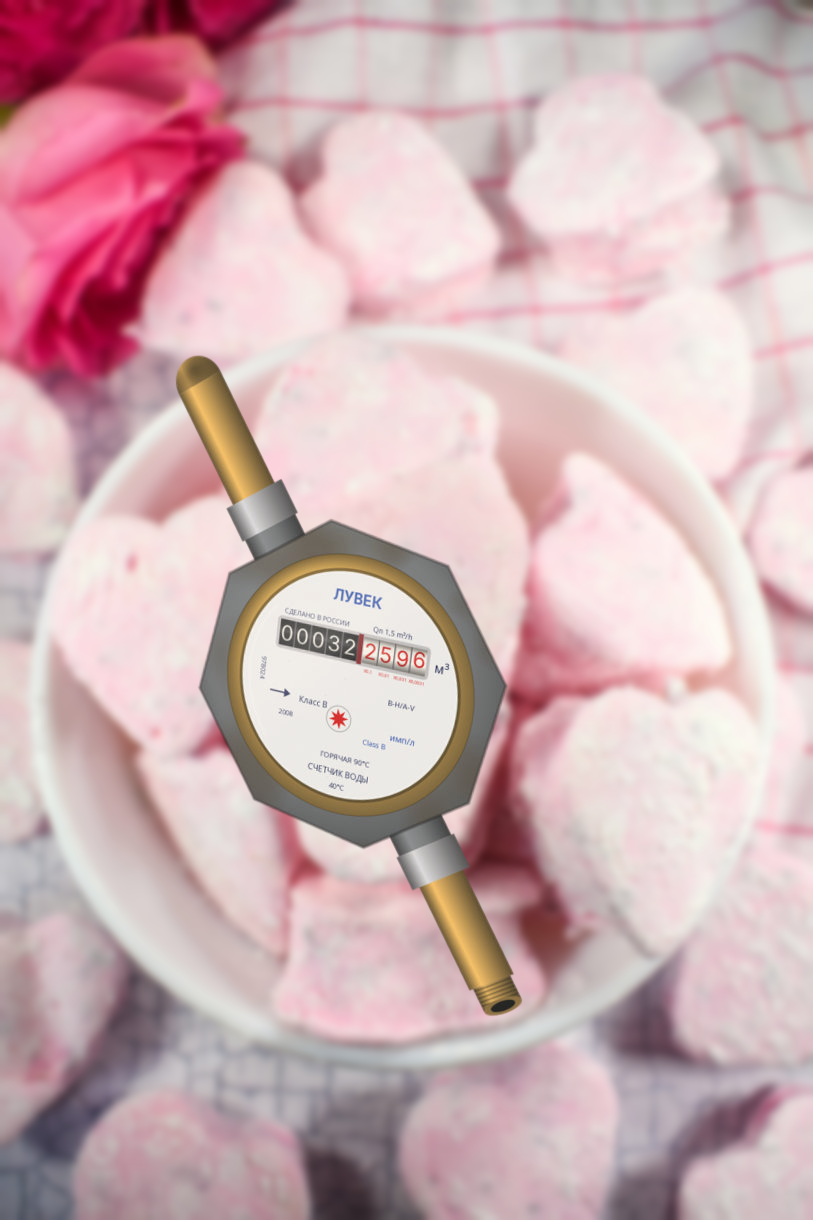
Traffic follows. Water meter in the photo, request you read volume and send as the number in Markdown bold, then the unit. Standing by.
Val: **32.2596** m³
